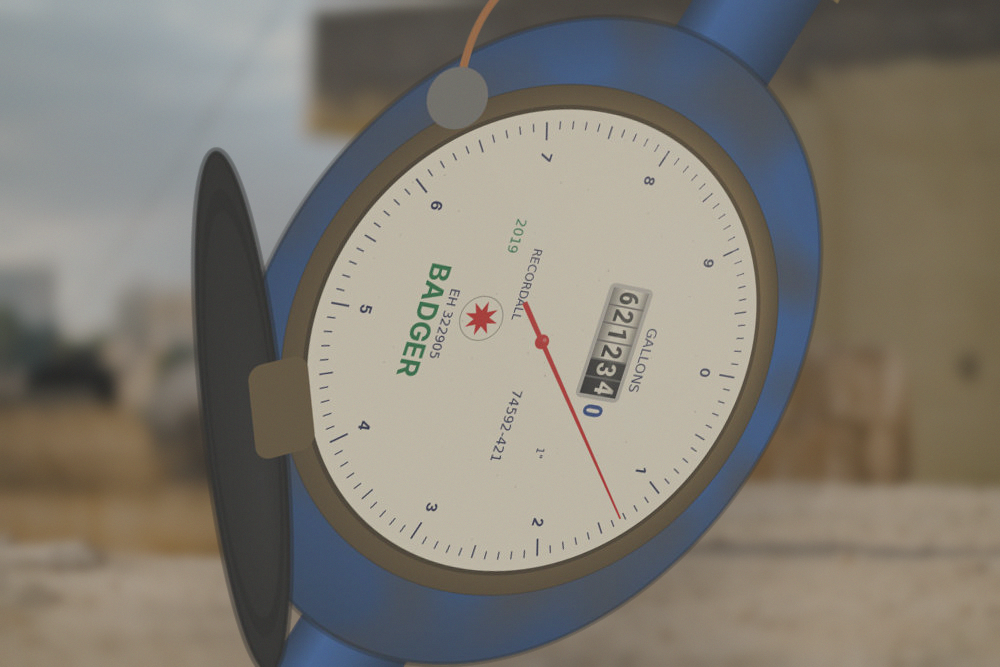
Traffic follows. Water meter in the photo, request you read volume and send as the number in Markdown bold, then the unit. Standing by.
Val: **6212341.3** gal
